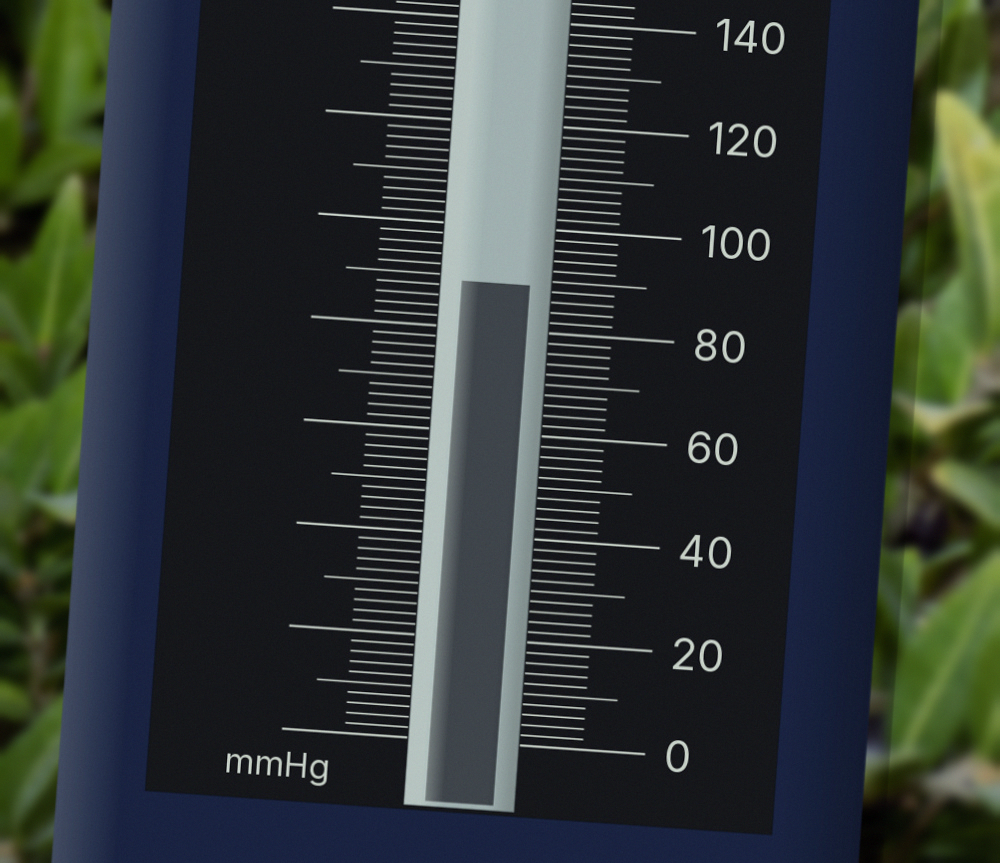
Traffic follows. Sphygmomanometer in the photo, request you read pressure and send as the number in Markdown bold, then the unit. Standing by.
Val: **89** mmHg
